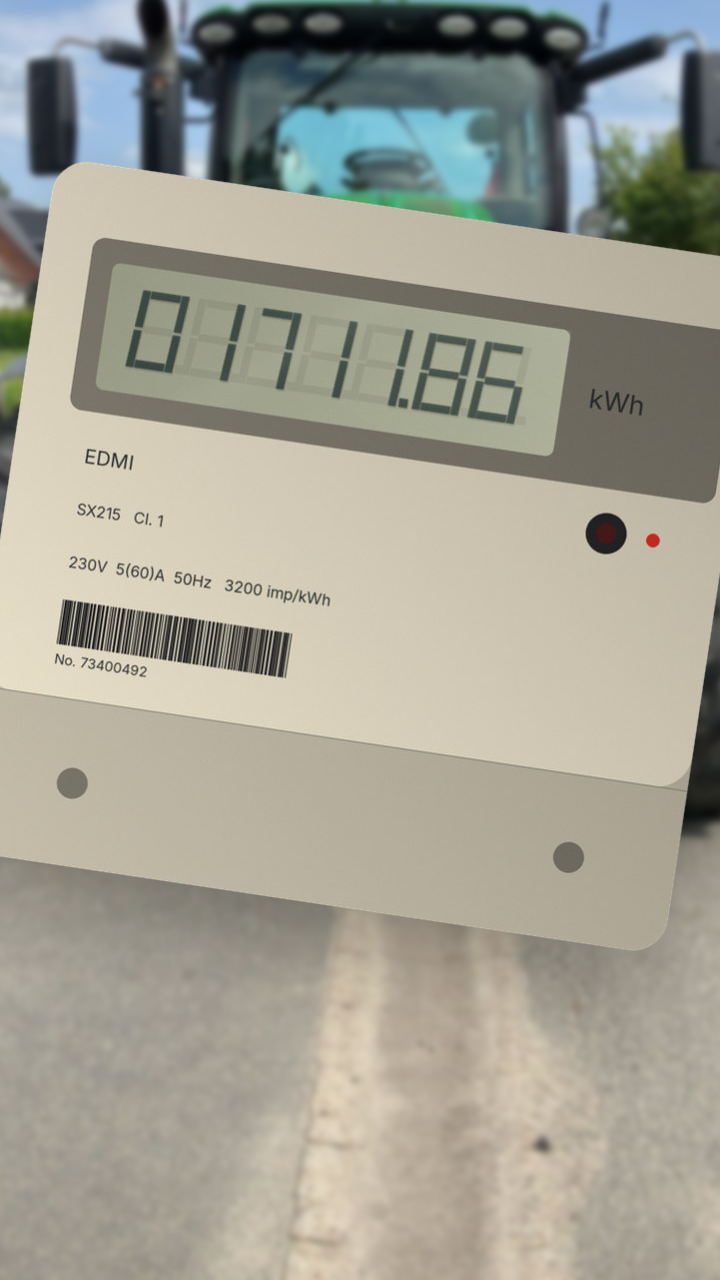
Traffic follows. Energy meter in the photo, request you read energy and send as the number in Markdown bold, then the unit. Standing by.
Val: **1711.86** kWh
